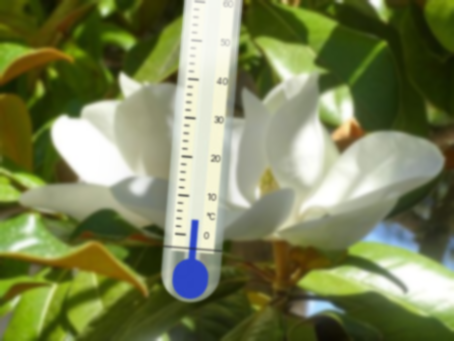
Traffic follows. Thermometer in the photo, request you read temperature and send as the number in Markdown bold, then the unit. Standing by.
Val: **4** °C
